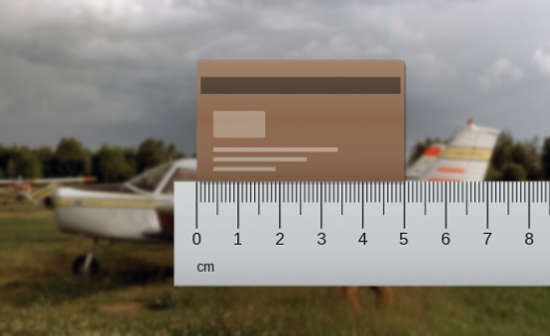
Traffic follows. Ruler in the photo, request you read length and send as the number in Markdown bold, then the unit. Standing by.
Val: **5** cm
